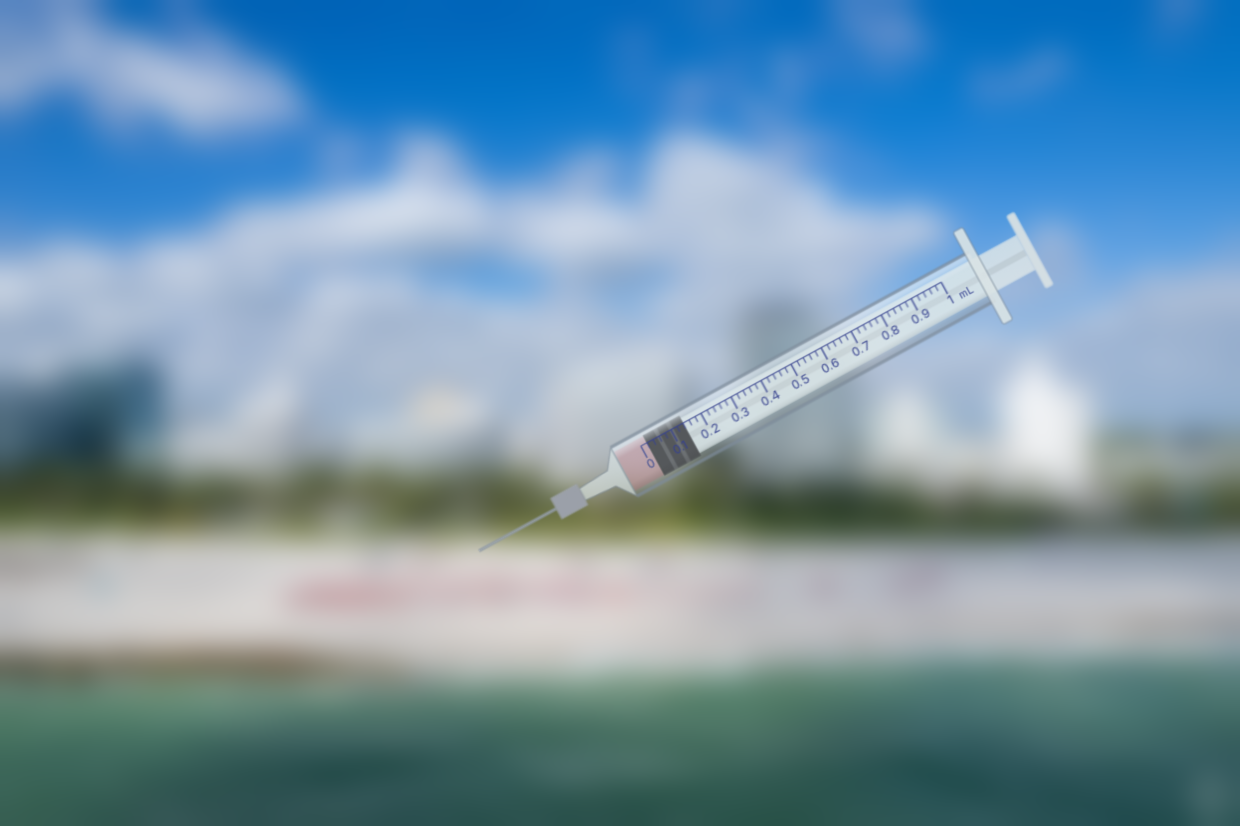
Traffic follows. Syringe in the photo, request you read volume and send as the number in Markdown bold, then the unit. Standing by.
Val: **0.02** mL
